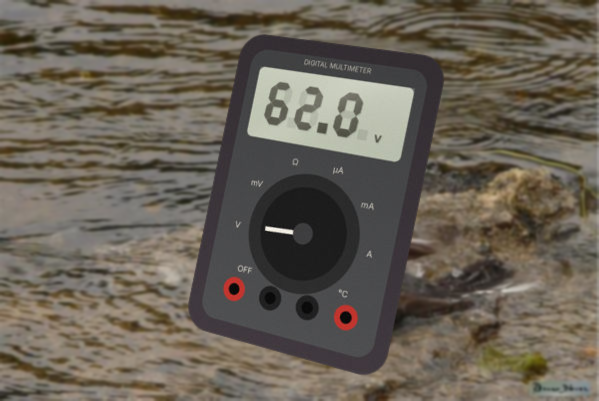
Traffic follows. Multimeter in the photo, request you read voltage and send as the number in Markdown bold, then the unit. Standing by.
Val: **62.0** V
